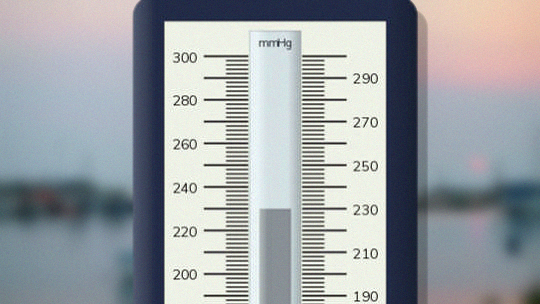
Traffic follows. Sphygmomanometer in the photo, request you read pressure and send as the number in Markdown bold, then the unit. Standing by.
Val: **230** mmHg
